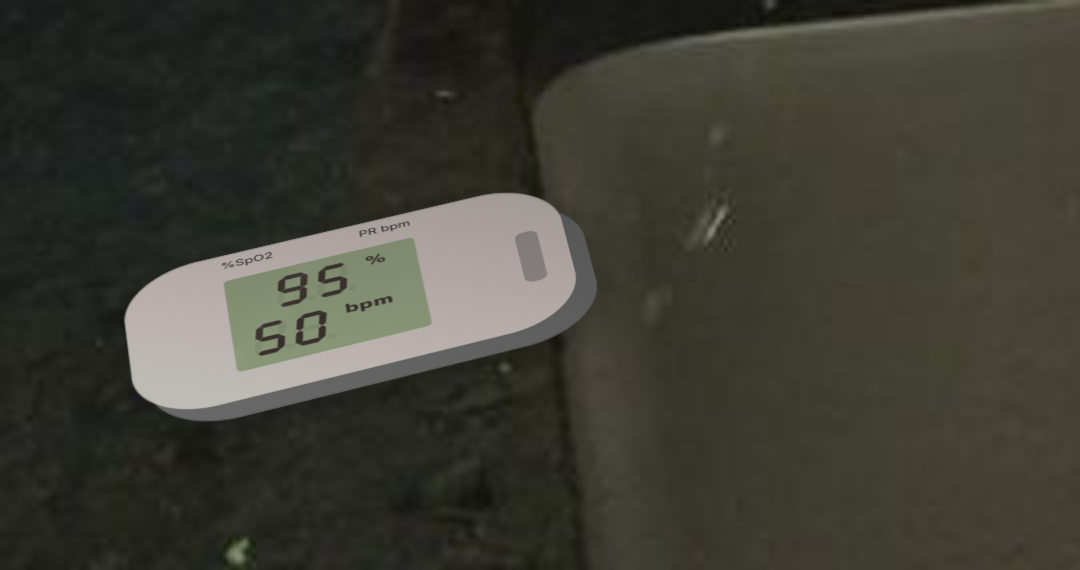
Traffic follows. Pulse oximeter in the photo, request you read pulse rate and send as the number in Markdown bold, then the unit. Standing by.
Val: **50** bpm
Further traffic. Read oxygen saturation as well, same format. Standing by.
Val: **95** %
